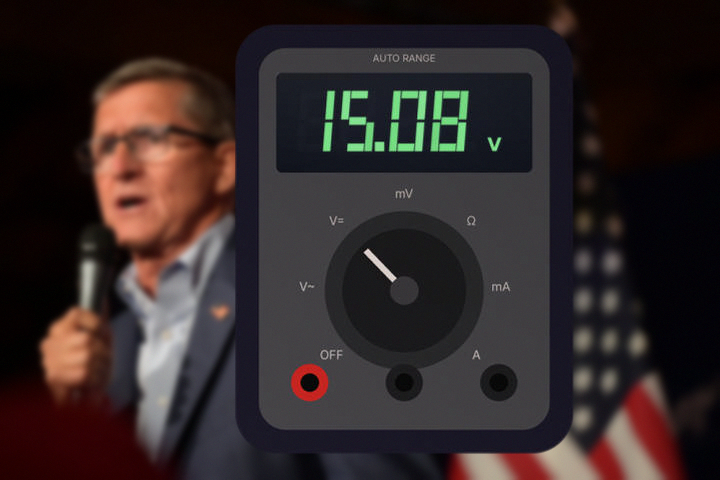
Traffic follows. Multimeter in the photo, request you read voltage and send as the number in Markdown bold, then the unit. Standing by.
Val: **15.08** V
